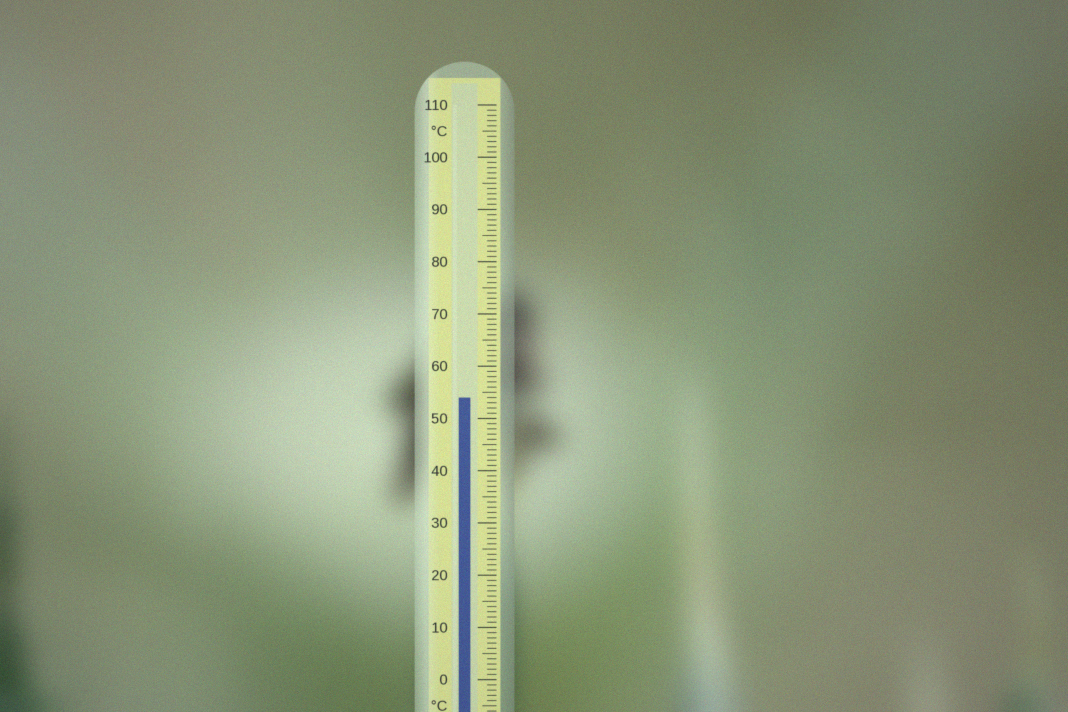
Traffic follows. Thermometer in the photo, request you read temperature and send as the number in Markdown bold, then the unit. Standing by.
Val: **54** °C
